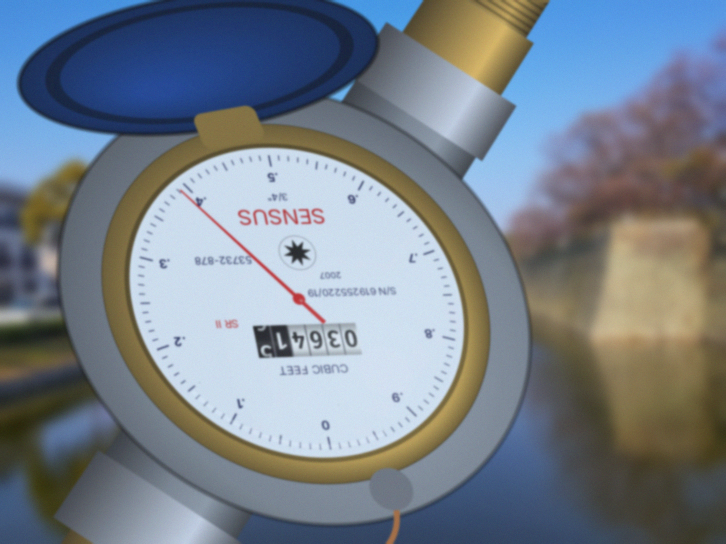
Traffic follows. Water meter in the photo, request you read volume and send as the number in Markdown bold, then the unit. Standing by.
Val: **36415.39** ft³
